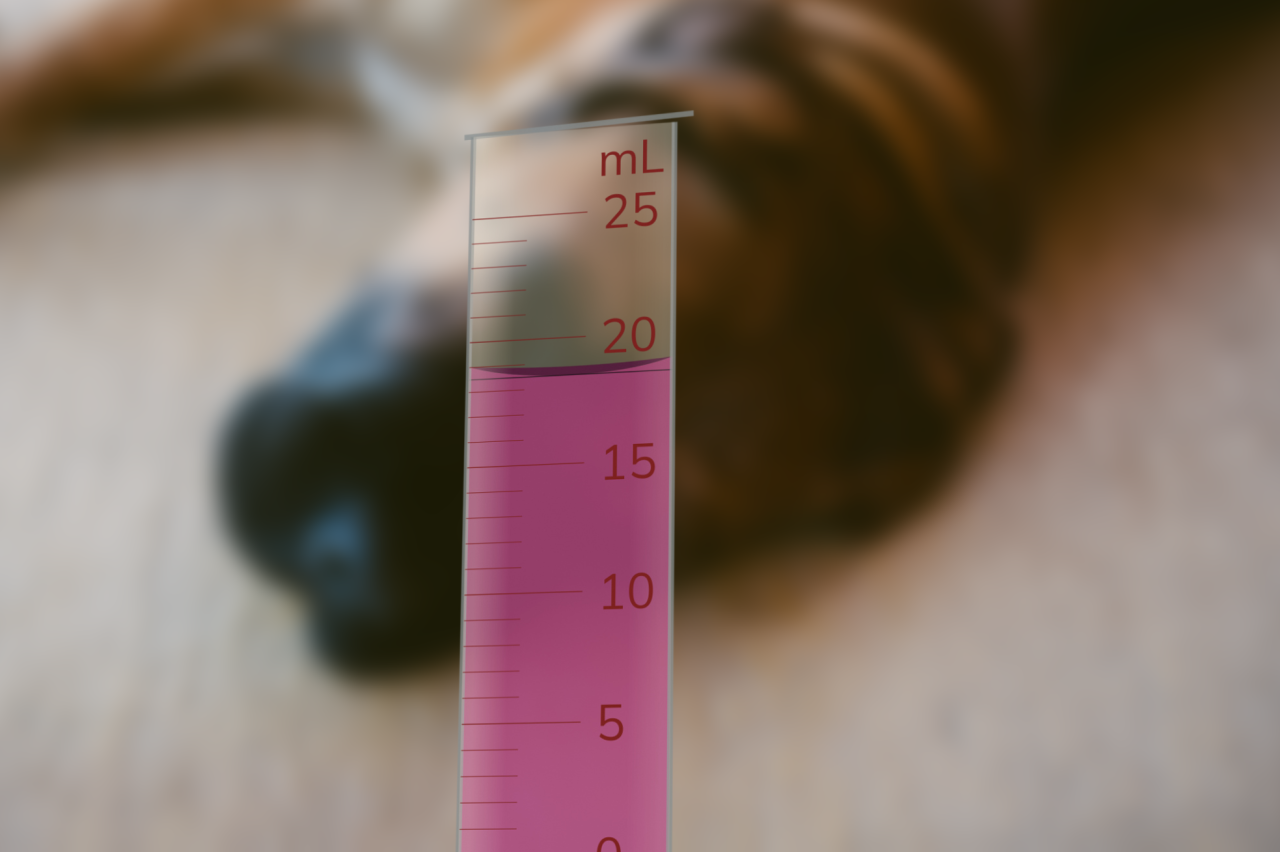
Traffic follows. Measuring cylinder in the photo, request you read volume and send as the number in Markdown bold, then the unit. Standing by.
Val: **18.5** mL
